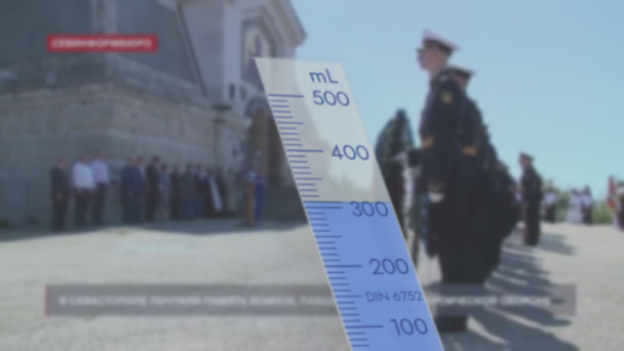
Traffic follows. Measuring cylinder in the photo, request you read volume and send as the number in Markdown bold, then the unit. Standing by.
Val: **310** mL
